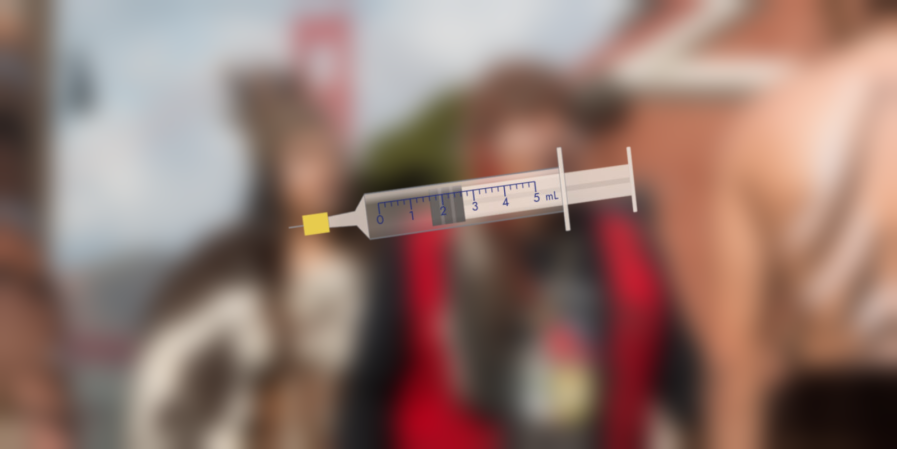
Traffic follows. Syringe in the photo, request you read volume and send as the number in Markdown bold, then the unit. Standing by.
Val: **1.6** mL
